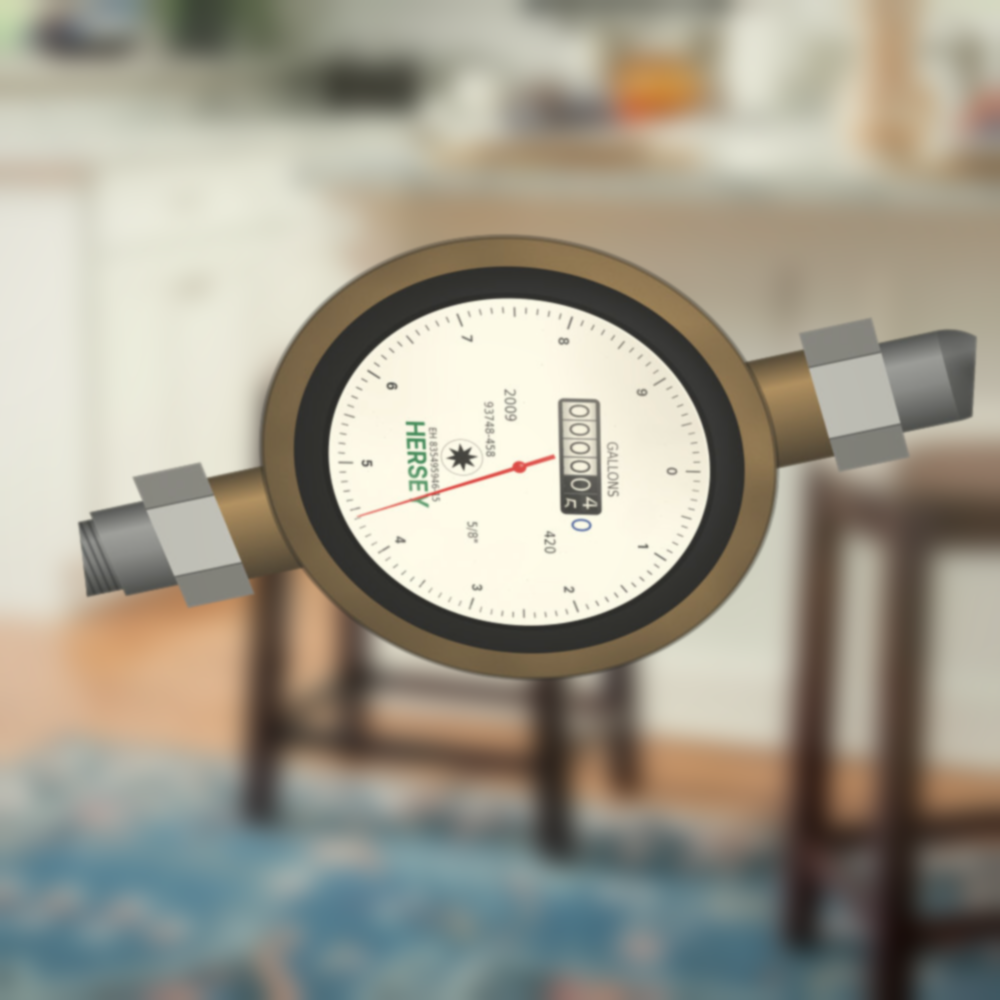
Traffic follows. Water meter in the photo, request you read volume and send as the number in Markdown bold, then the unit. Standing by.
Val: **44.4** gal
